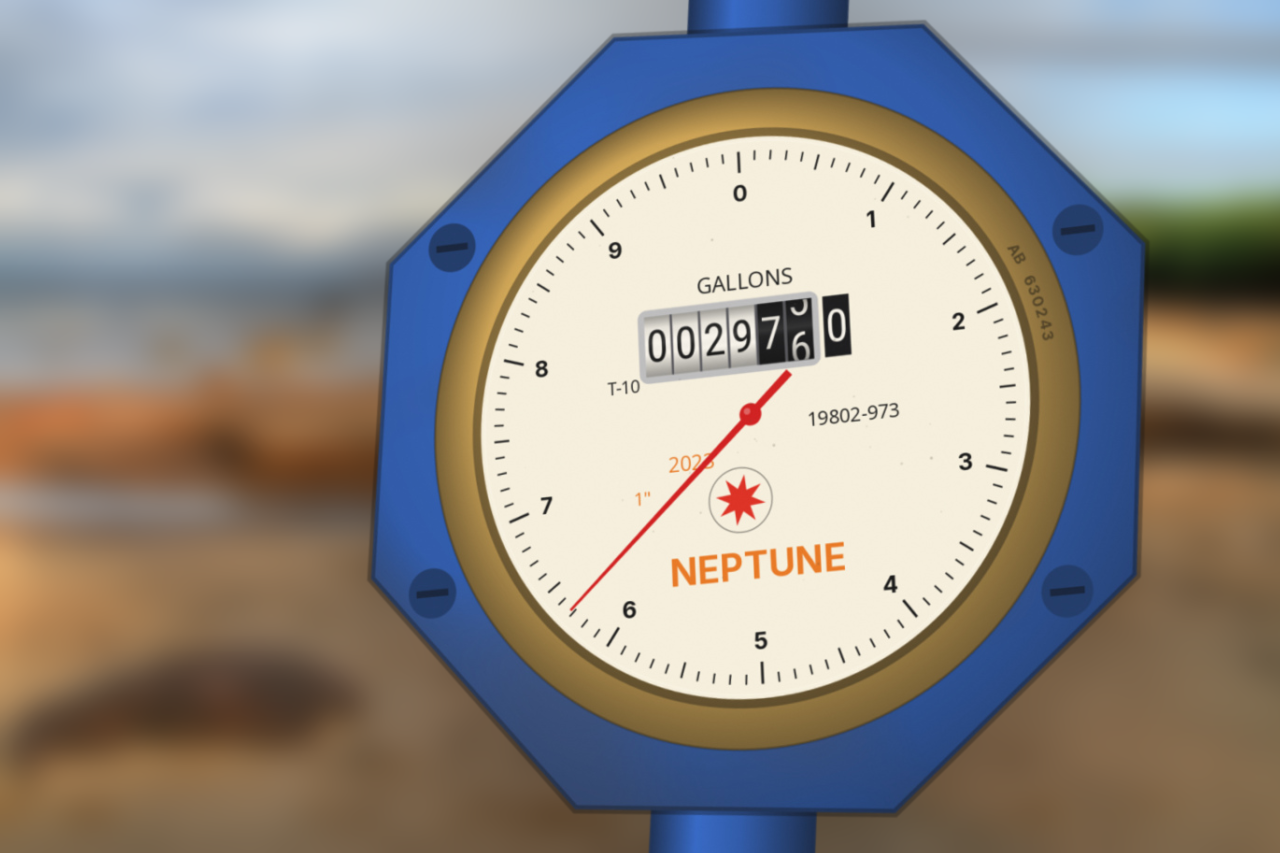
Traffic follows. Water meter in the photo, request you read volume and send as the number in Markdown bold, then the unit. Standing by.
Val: **29756.3** gal
